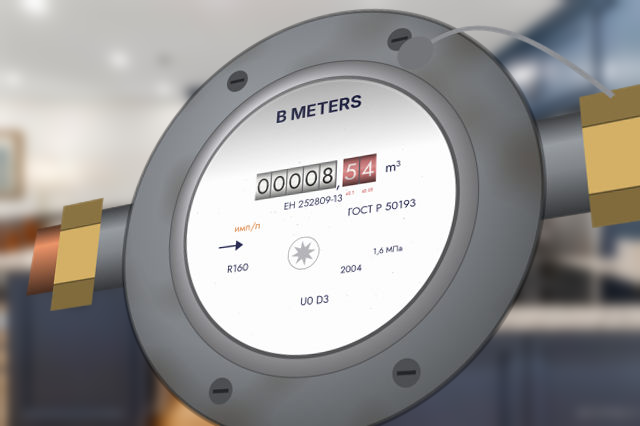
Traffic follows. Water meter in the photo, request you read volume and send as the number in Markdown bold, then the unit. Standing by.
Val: **8.54** m³
